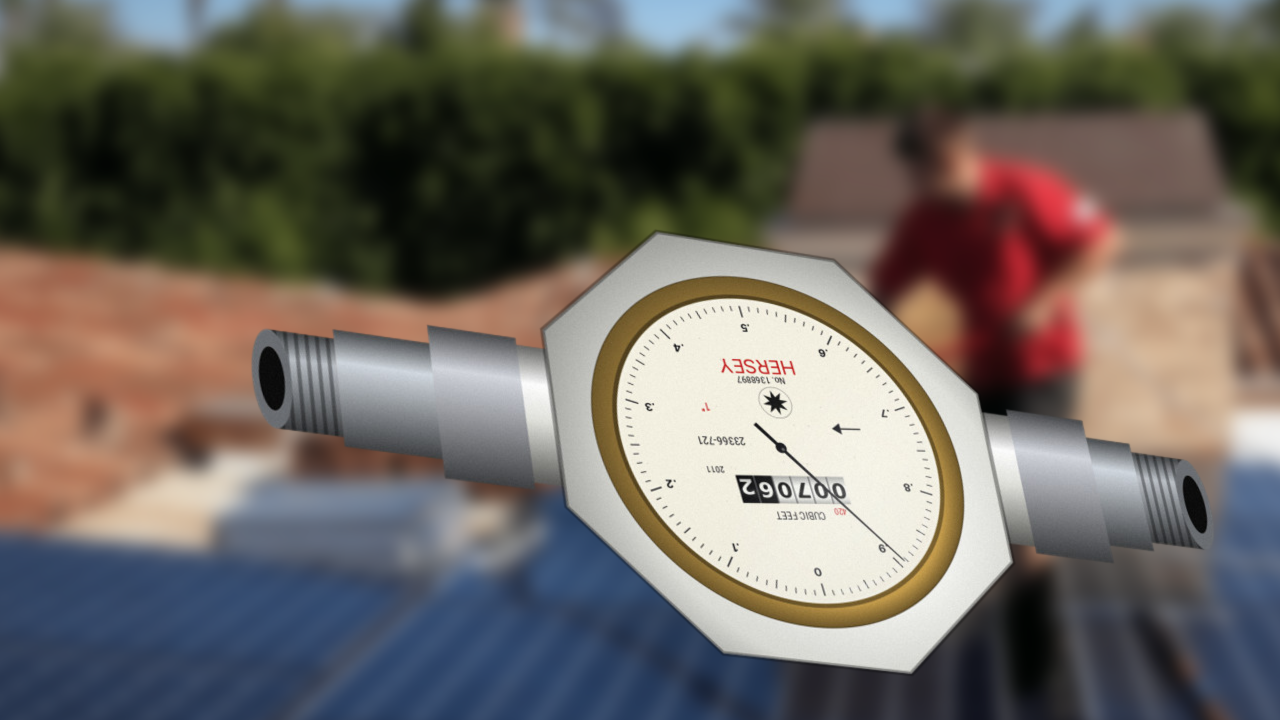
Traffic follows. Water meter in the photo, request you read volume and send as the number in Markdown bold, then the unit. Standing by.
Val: **7061.89** ft³
